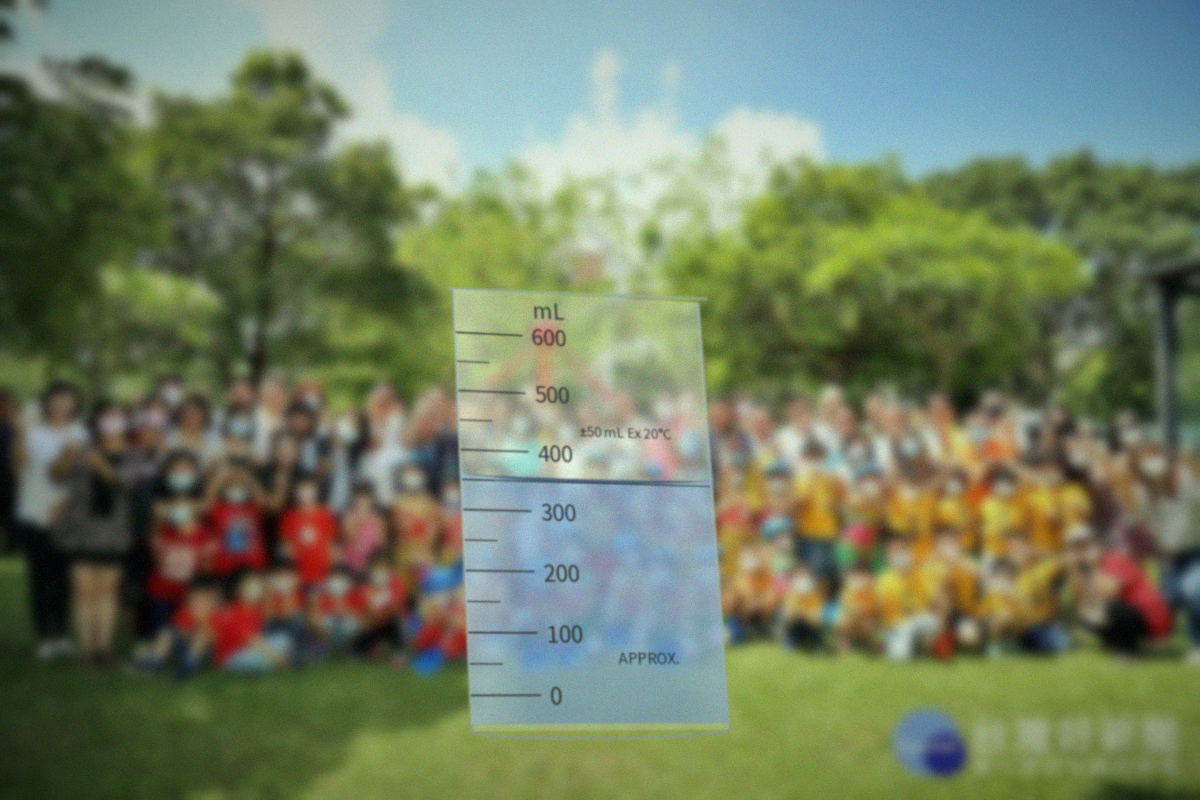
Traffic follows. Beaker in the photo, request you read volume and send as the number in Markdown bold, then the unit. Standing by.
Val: **350** mL
